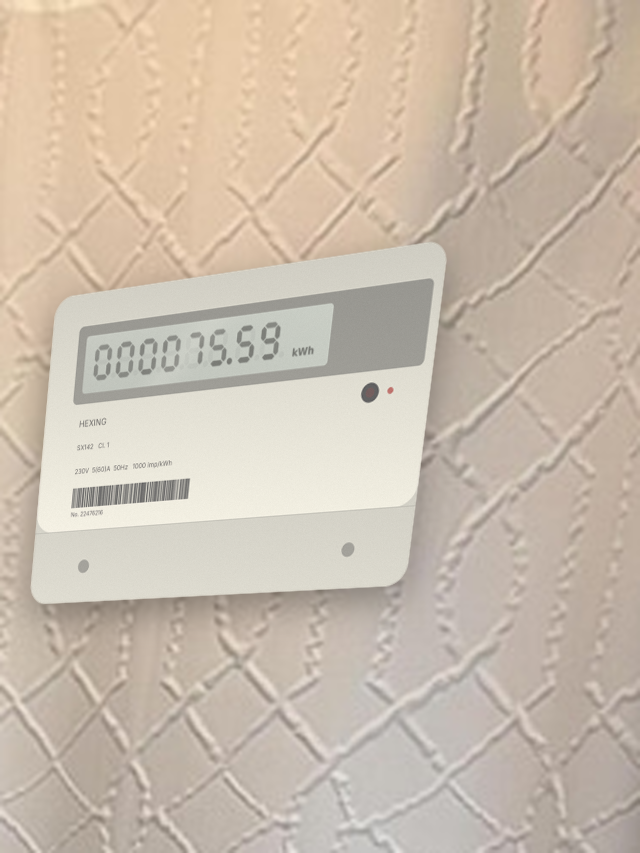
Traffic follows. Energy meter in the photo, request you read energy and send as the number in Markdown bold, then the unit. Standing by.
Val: **75.59** kWh
